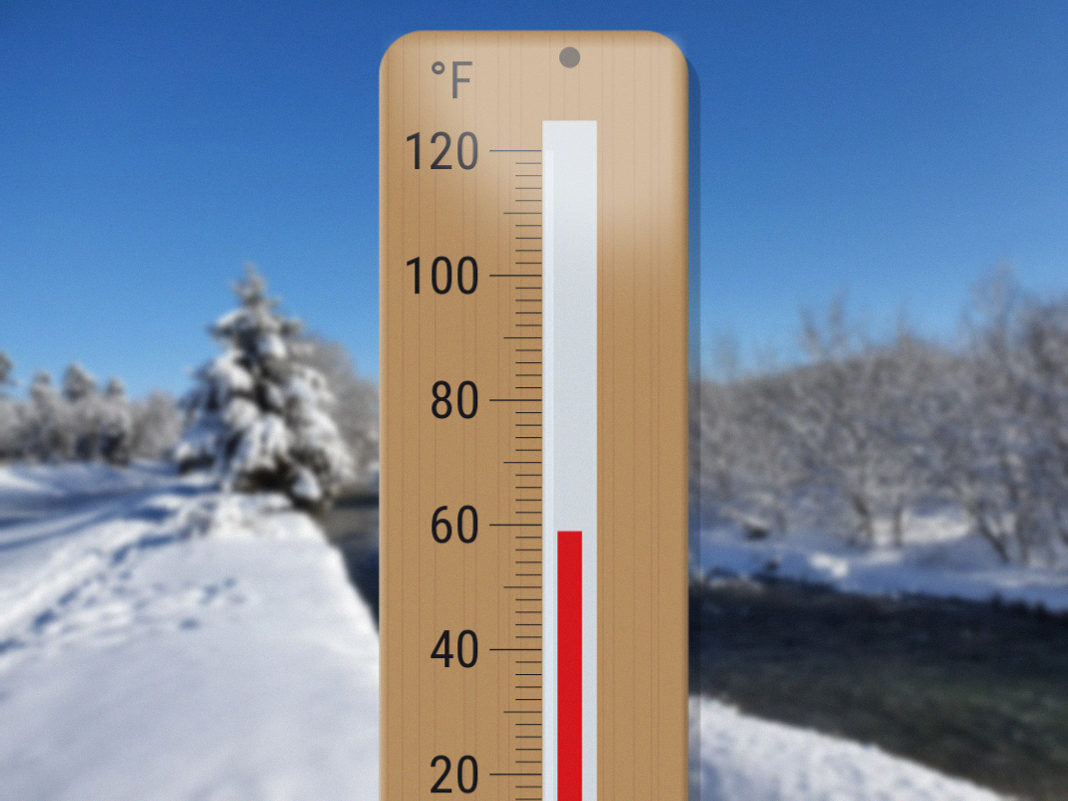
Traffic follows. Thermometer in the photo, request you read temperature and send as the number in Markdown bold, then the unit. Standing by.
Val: **59** °F
